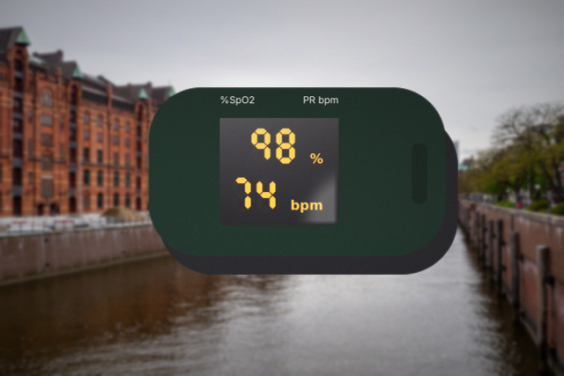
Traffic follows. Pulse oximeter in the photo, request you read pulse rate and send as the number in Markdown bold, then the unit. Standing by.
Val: **74** bpm
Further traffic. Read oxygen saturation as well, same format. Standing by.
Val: **98** %
